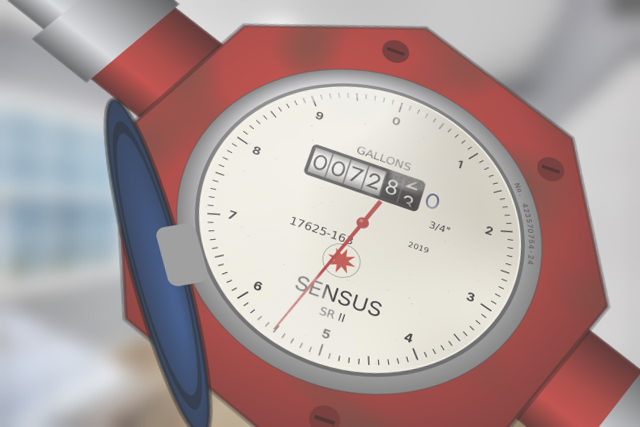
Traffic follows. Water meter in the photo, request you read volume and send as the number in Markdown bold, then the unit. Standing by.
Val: **72825.5** gal
